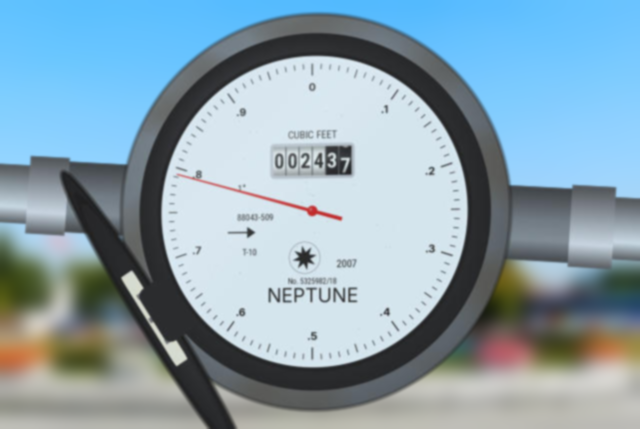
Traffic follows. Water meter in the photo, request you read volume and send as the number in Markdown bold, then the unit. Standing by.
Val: **2436.79** ft³
